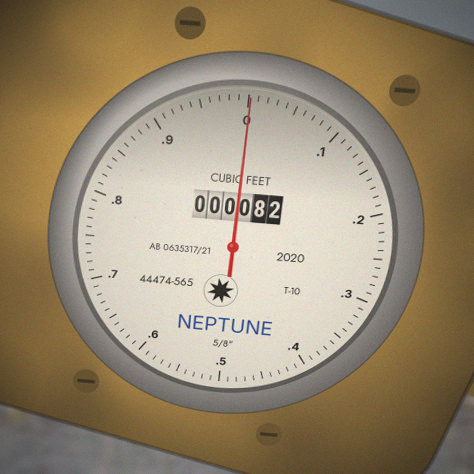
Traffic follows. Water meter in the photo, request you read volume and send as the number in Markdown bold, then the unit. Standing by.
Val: **82.00** ft³
